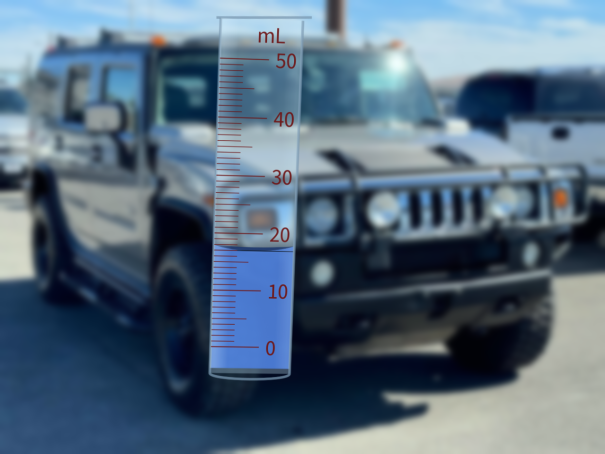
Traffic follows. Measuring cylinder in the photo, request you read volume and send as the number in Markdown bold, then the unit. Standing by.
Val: **17** mL
